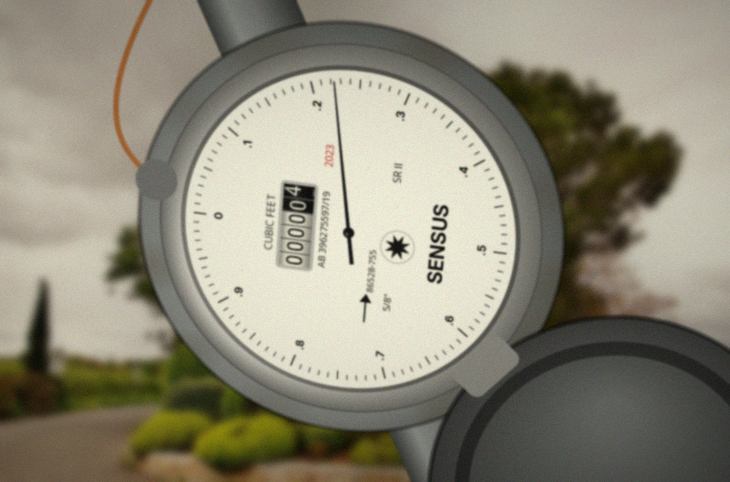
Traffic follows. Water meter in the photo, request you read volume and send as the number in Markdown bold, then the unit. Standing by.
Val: **4.22** ft³
